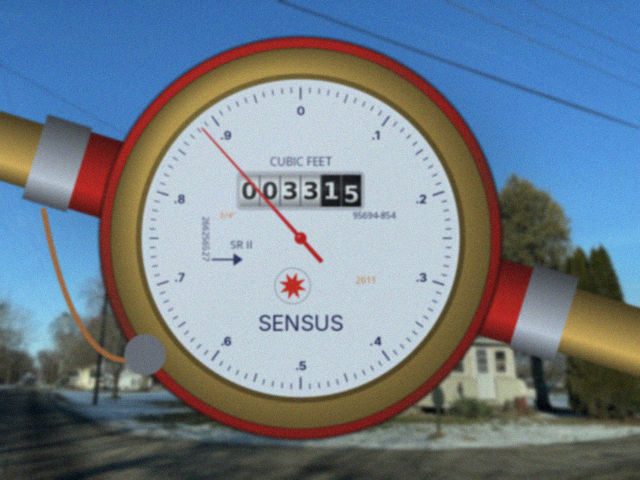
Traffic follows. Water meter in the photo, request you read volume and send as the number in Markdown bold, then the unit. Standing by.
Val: **3314.88** ft³
